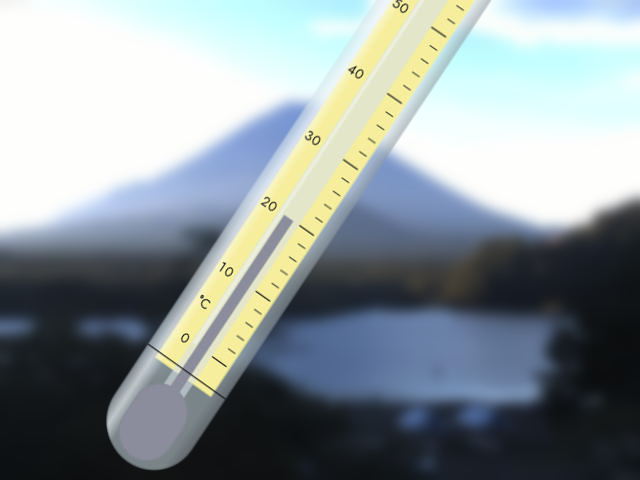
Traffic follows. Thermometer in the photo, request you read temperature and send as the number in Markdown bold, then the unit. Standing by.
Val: **20** °C
